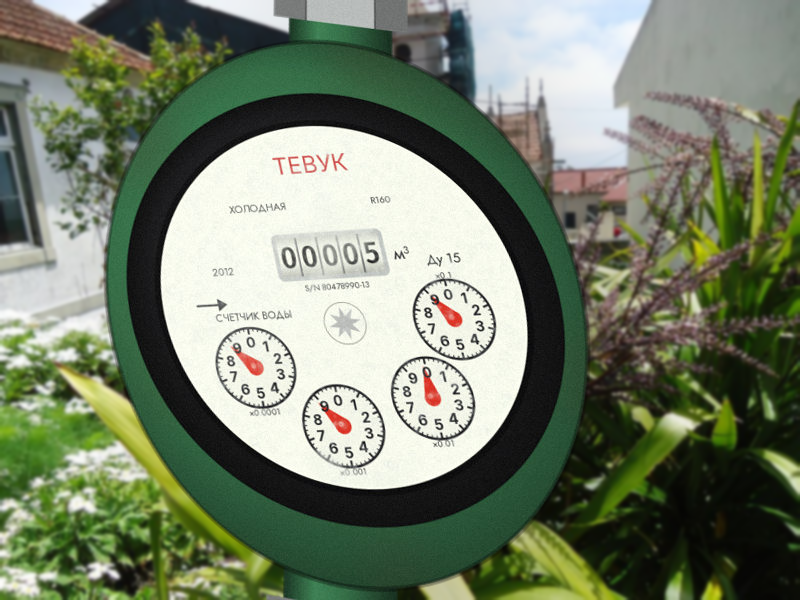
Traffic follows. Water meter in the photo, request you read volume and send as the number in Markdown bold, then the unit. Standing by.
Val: **5.8988** m³
